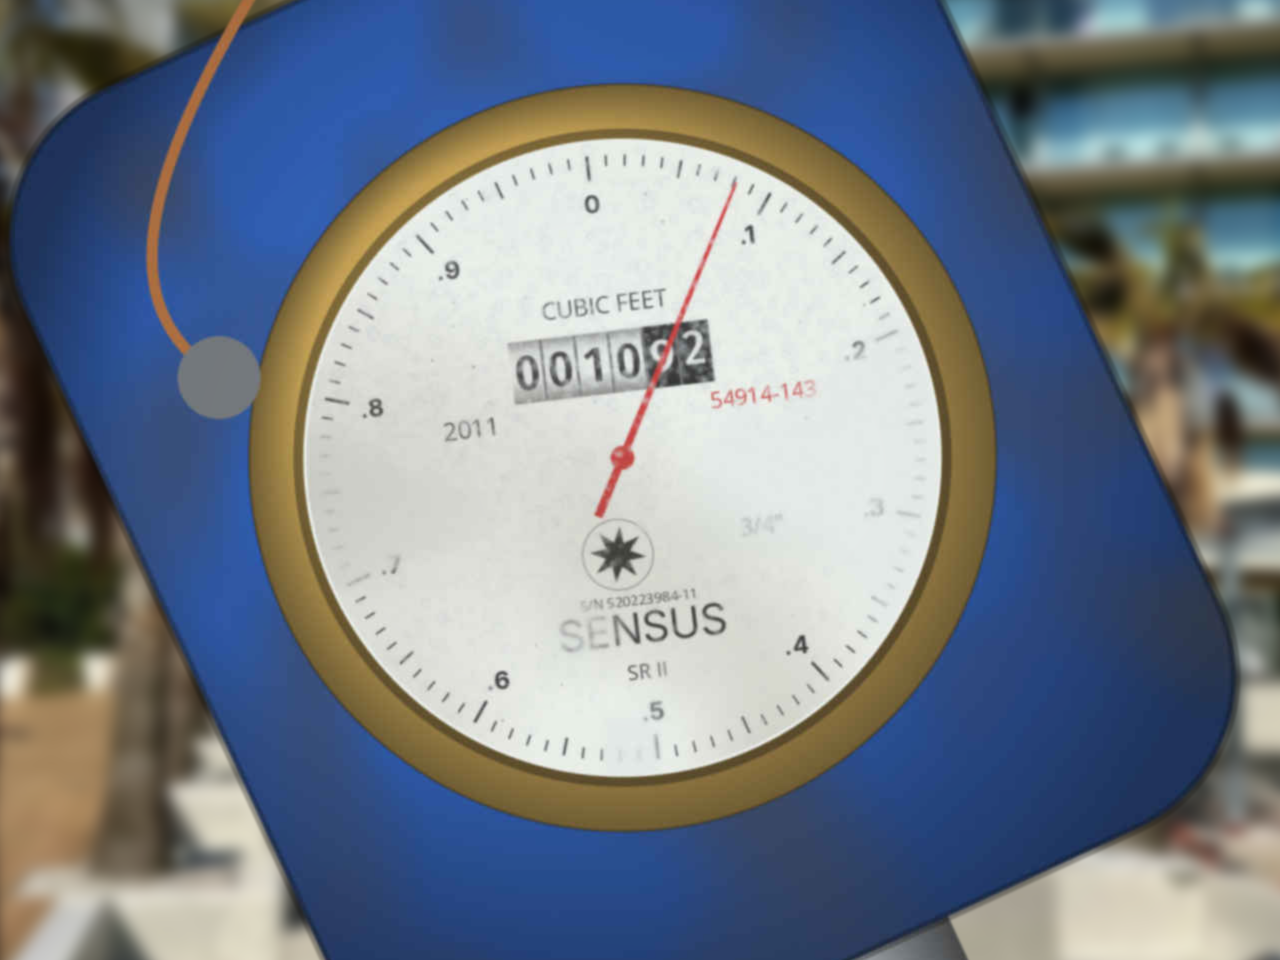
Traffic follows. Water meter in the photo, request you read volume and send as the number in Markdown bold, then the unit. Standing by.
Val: **1092.08** ft³
